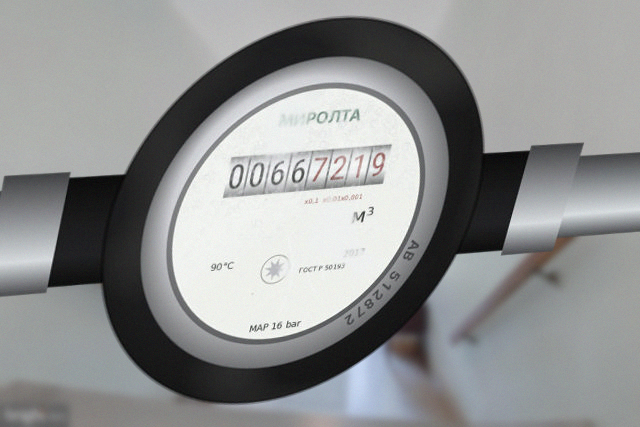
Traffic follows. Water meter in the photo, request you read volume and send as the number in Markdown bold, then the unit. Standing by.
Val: **66.7219** m³
